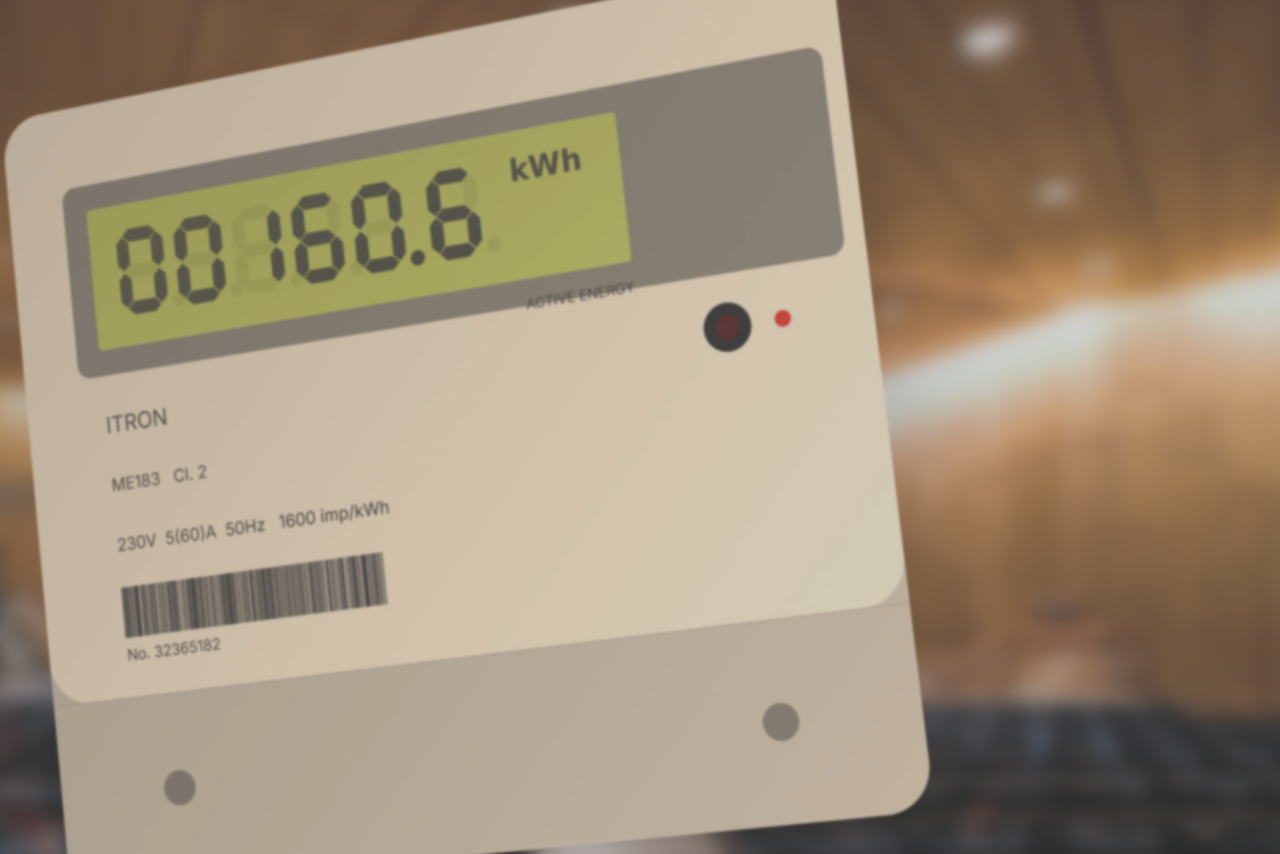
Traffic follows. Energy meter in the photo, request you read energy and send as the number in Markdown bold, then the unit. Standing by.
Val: **160.6** kWh
